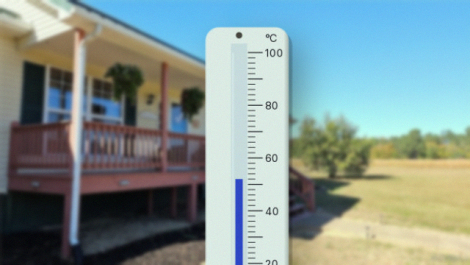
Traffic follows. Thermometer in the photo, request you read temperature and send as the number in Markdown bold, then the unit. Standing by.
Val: **52** °C
